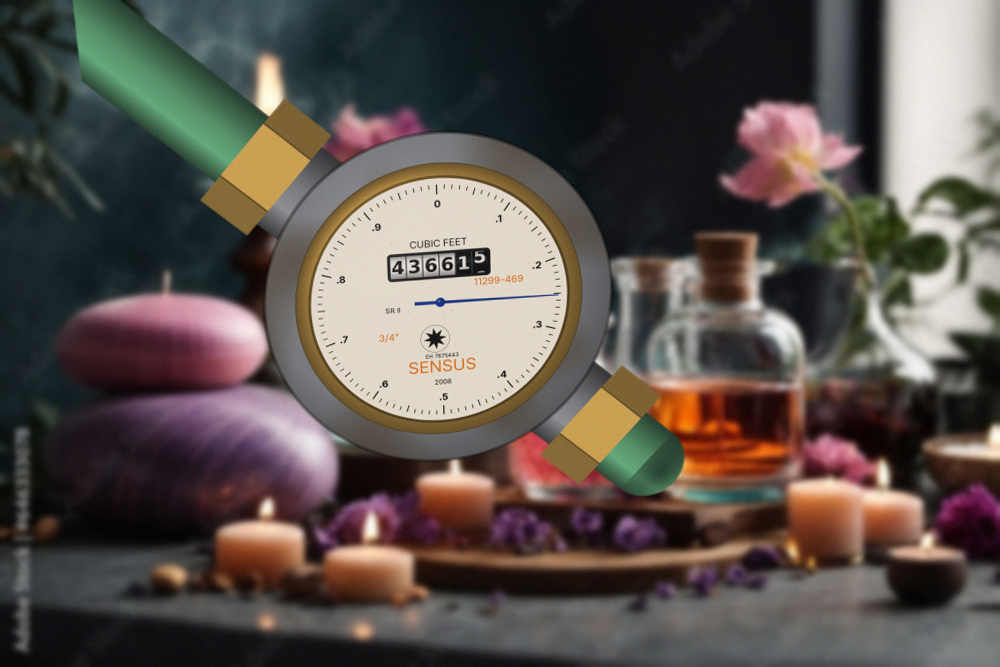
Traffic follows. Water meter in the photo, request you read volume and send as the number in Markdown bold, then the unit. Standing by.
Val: **436615.25** ft³
